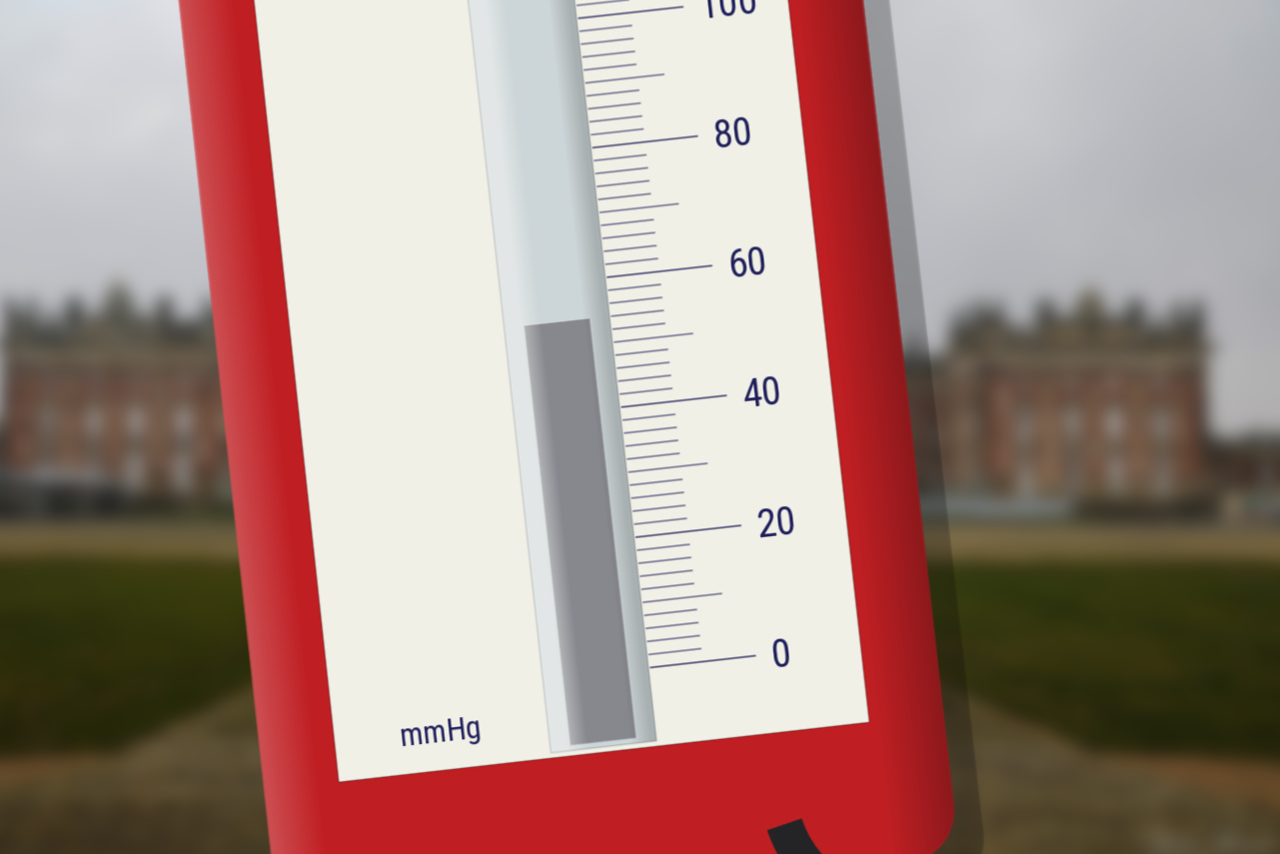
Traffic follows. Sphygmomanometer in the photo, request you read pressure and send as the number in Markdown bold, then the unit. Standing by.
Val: **54** mmHg
